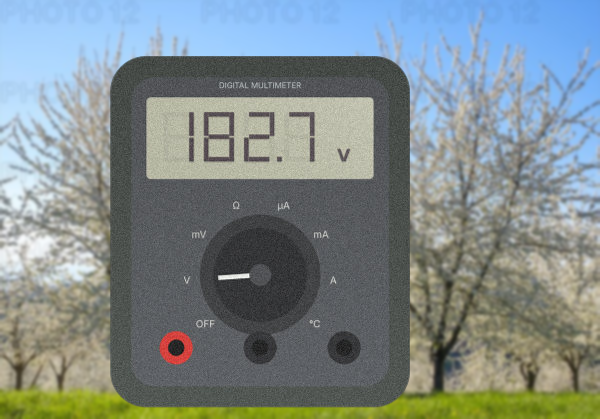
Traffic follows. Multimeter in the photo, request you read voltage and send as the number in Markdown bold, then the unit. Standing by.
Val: **182.7** V
